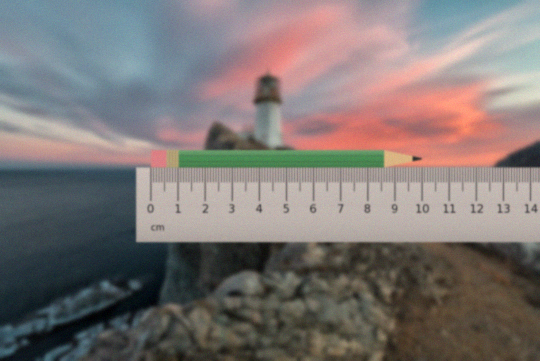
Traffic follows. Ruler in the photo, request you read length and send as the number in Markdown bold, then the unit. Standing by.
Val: **10** cm
